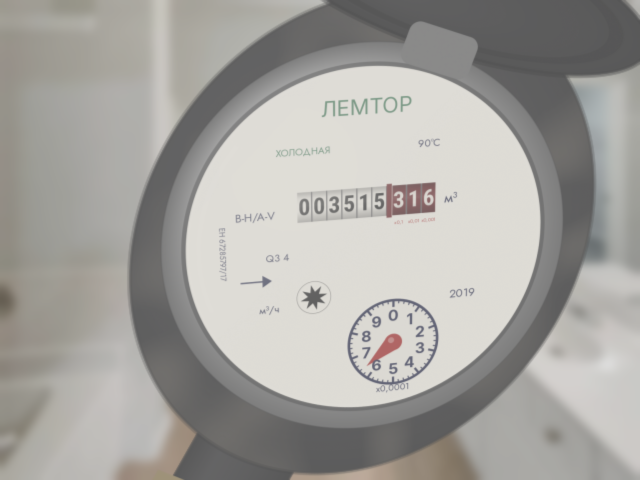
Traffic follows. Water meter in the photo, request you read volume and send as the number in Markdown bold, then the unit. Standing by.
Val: **3515.3166** m³
